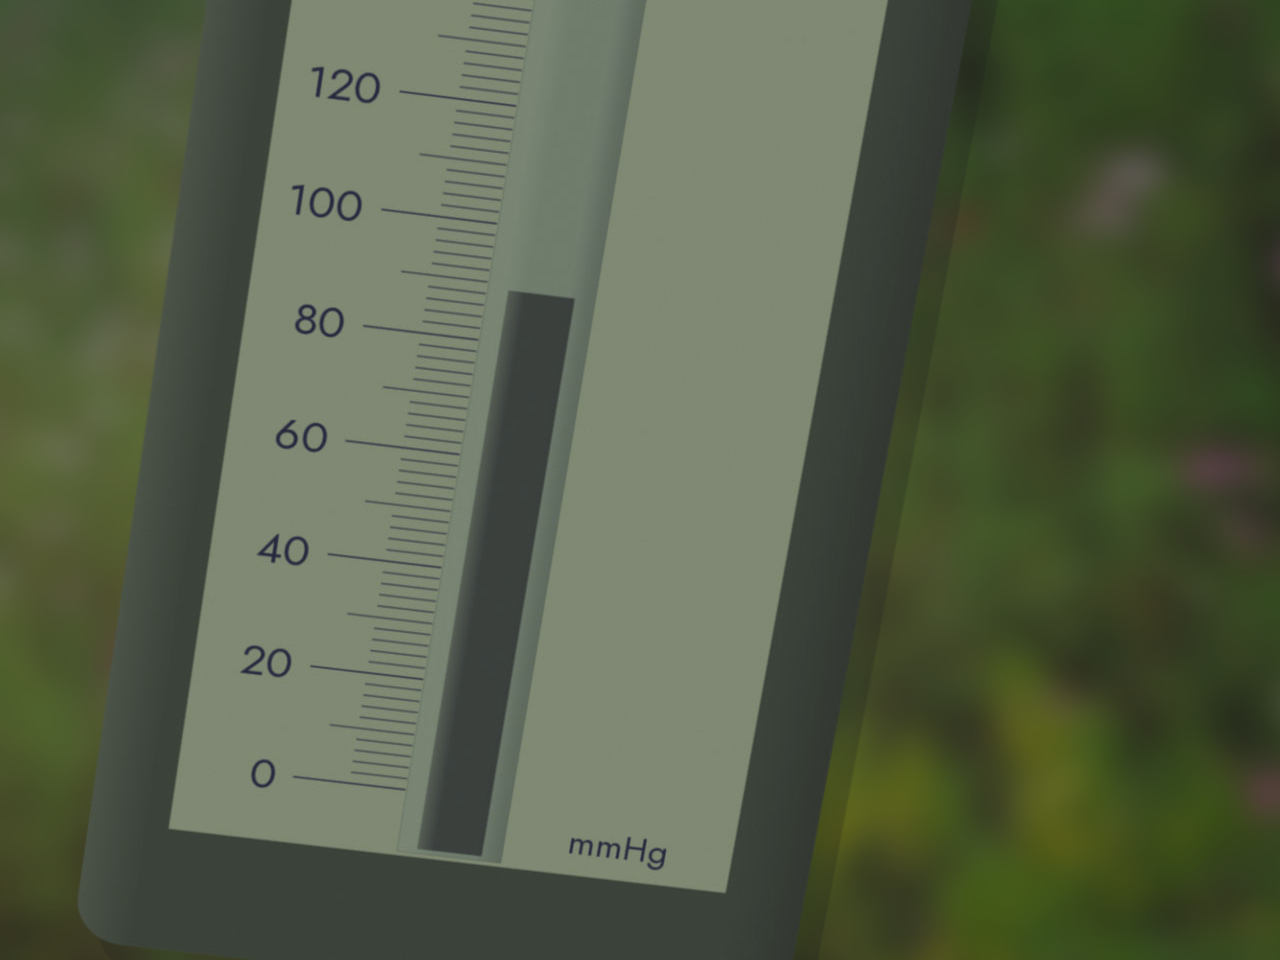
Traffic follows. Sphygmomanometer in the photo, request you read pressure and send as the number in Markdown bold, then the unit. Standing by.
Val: **89** mmHg
